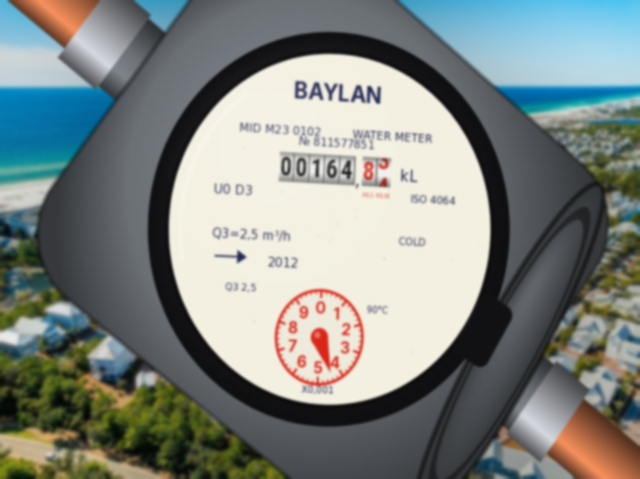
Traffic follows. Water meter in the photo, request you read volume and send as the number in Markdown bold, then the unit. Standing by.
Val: **164.834** kL
